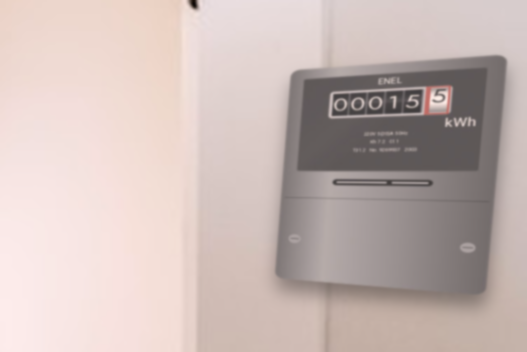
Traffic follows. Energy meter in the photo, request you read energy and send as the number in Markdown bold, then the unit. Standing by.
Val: **15.5** kWh
